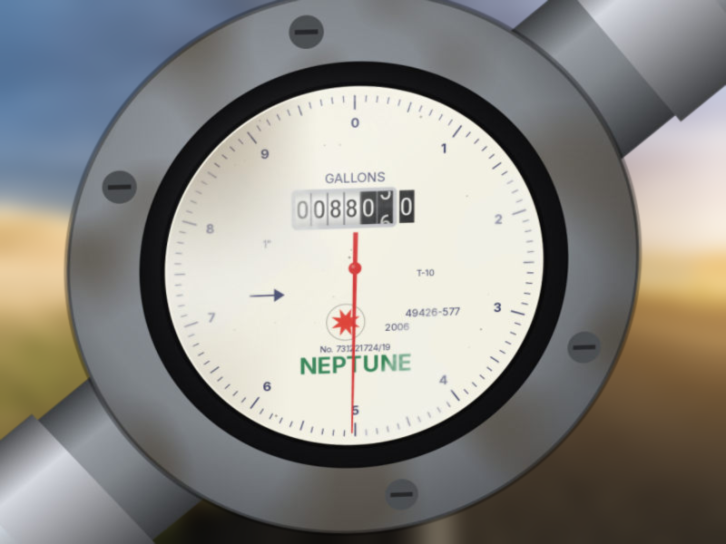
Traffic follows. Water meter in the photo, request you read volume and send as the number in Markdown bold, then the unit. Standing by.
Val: **88055.0** gal
